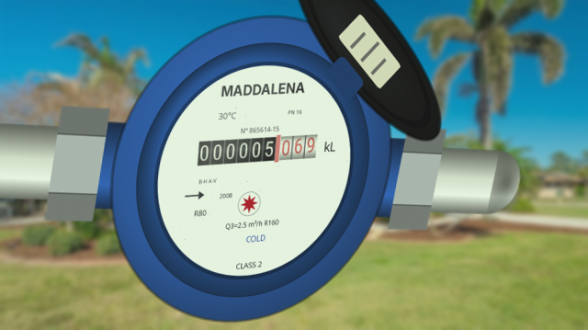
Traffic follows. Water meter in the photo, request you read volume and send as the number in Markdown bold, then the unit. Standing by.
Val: **5.069** kL
